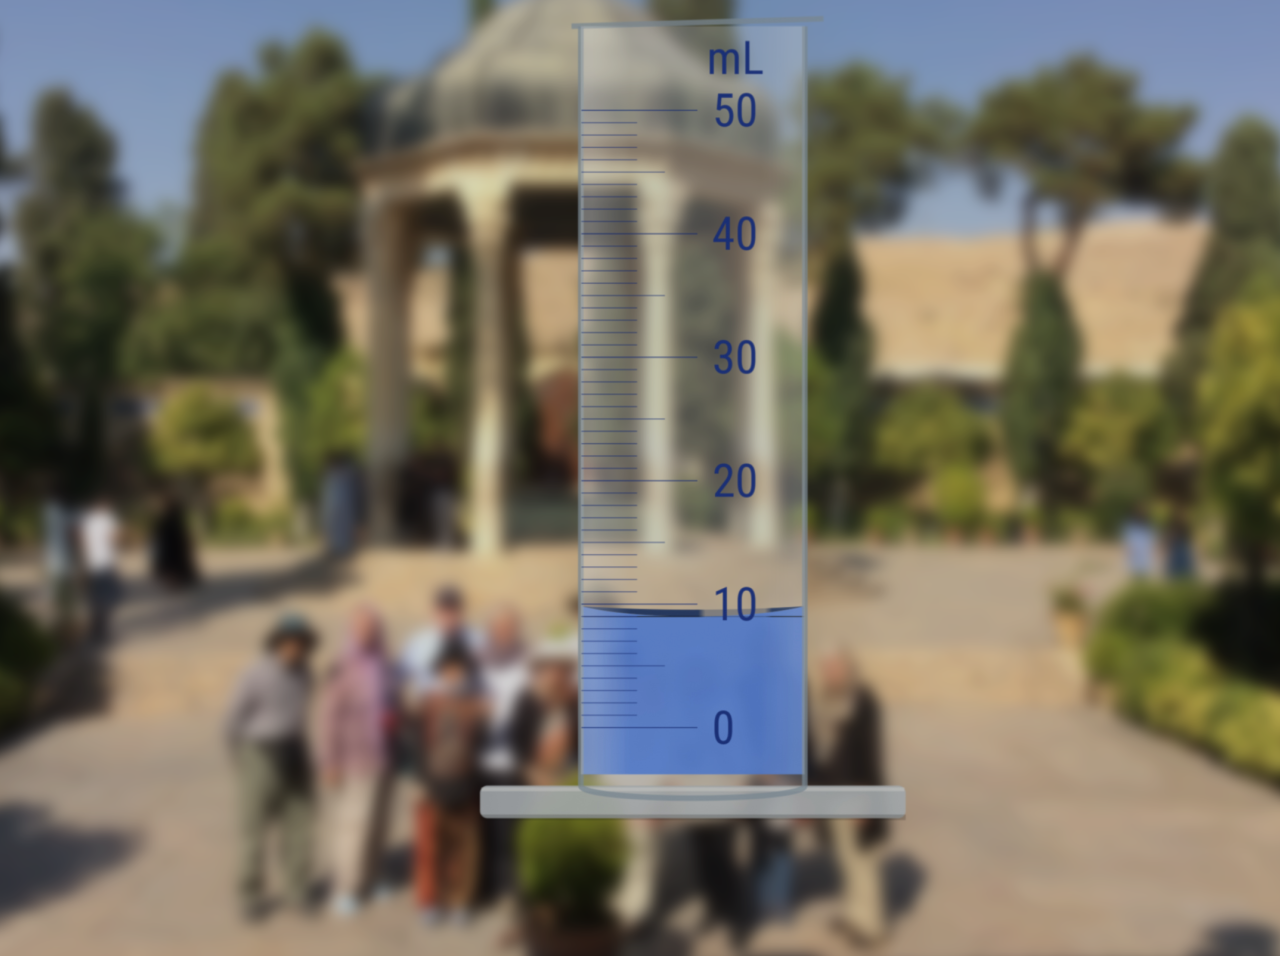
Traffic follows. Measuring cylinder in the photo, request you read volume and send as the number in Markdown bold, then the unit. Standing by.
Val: **9** mL
